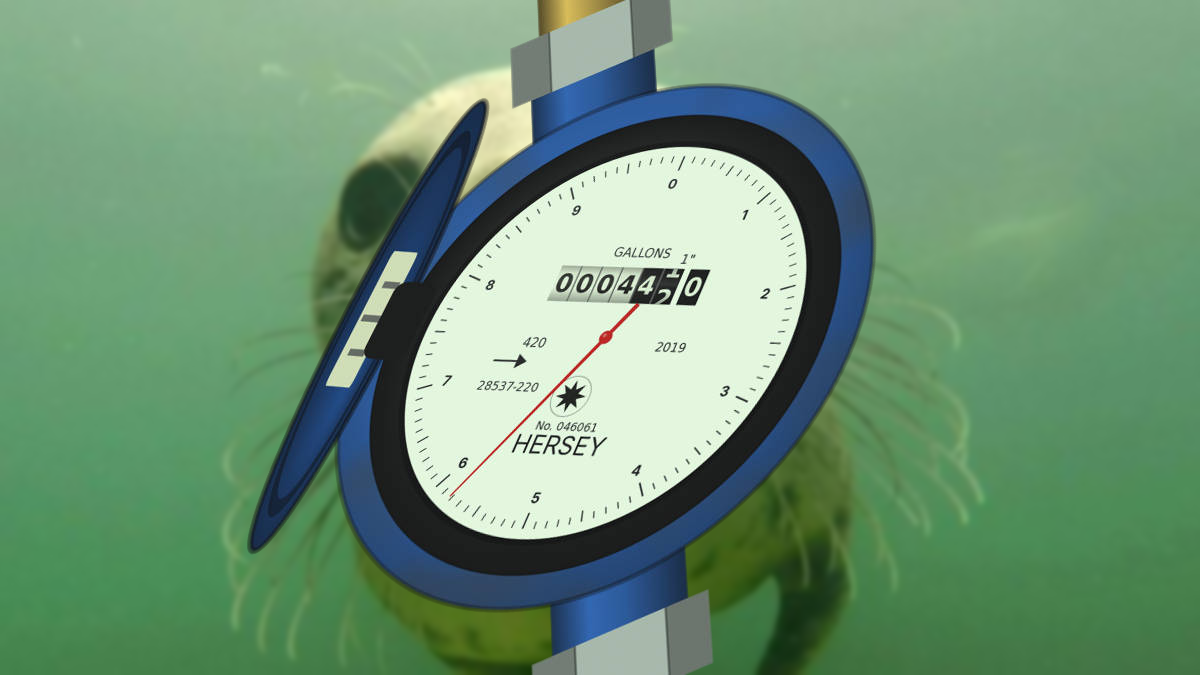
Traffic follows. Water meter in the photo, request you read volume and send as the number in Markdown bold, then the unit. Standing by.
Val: **4415.8** gal
